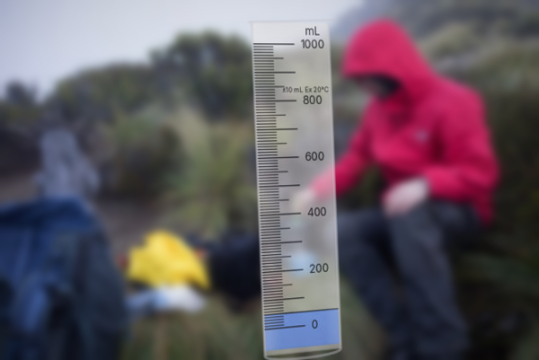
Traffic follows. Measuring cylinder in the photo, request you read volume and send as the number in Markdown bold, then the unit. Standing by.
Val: **50** mL
